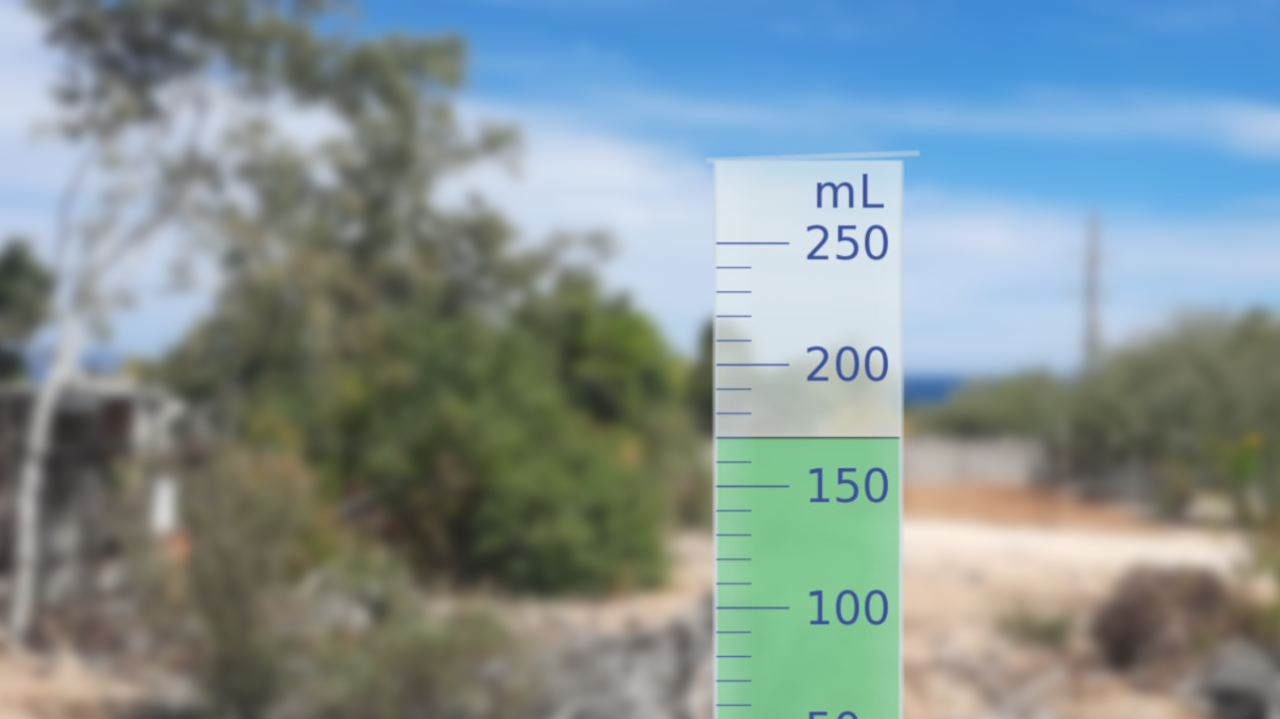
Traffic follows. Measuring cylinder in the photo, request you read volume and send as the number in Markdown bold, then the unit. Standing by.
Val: **170** mL
